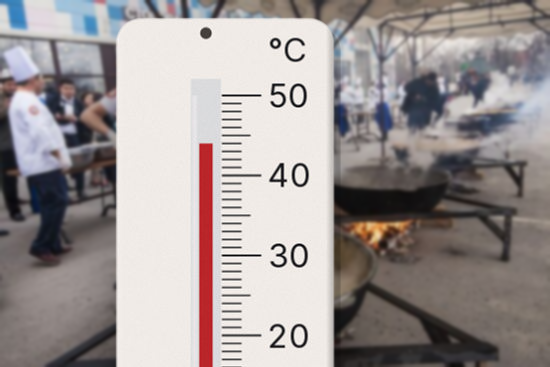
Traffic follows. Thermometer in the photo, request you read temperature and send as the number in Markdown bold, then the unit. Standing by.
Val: **44** °C
